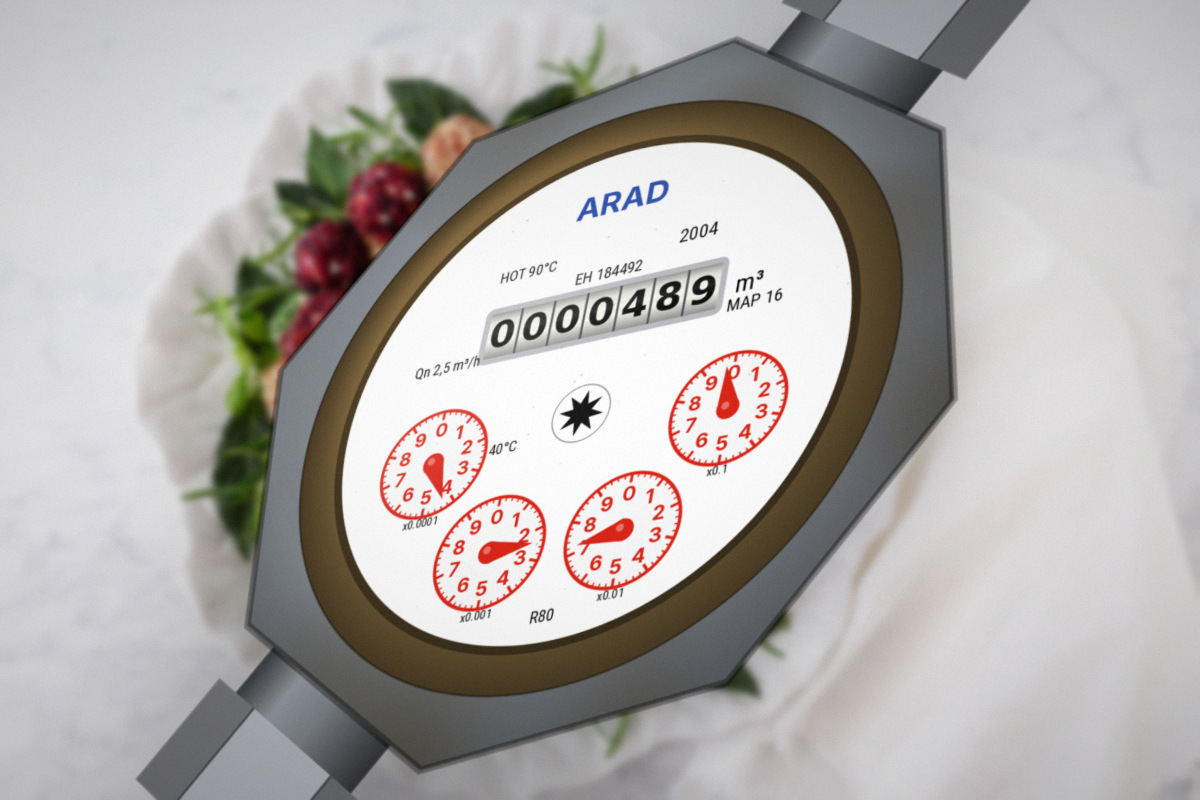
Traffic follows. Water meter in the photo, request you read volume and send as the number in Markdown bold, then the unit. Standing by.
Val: **488.9724** m³
